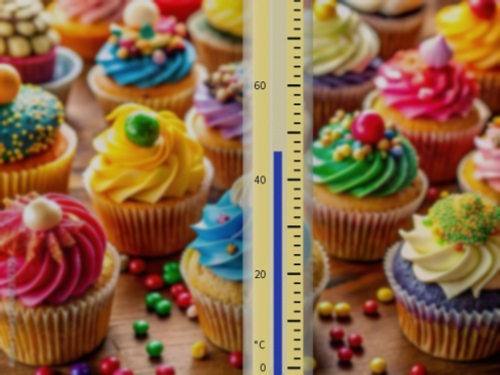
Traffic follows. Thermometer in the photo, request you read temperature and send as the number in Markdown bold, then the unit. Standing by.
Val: **46** °C
